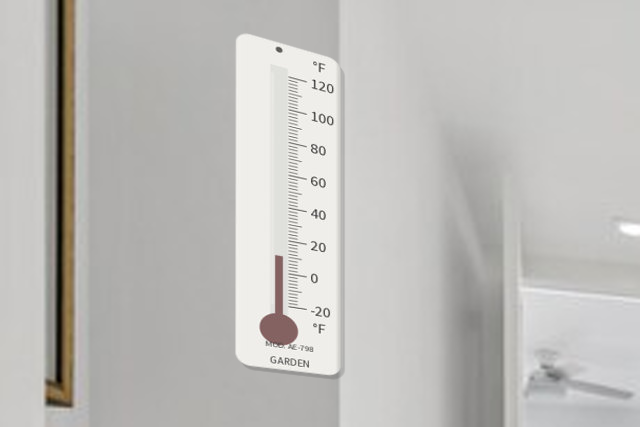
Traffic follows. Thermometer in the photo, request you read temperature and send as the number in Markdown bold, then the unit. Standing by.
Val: **10** °F
